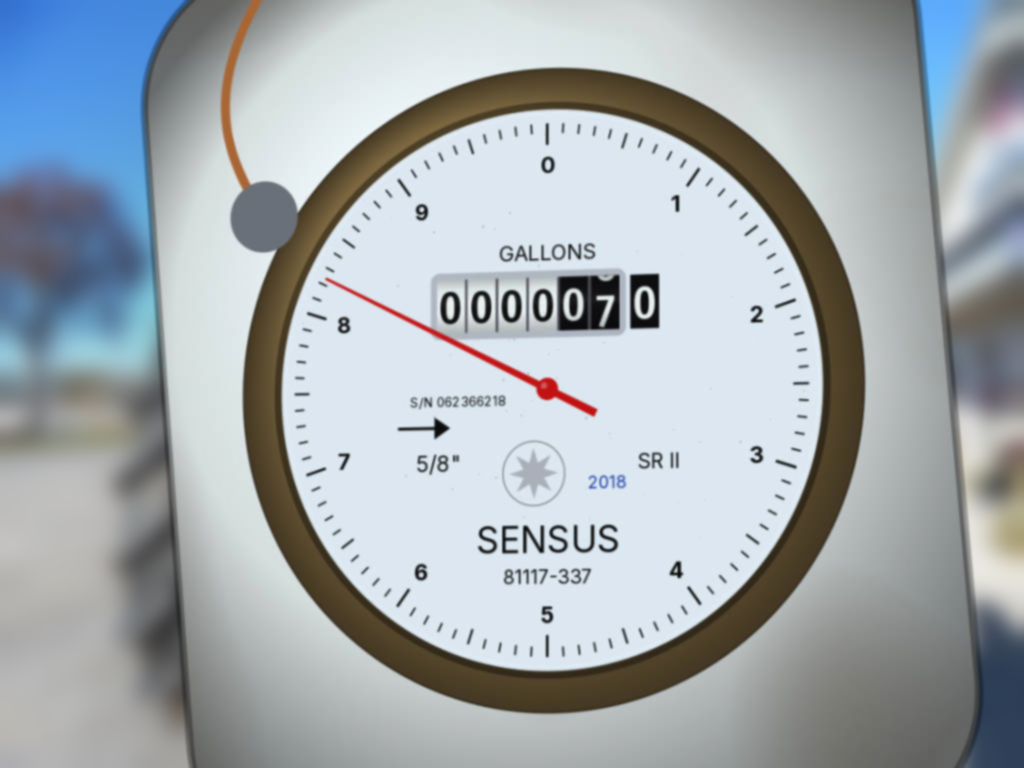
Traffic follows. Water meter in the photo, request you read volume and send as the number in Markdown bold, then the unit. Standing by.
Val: **68.2** gal
